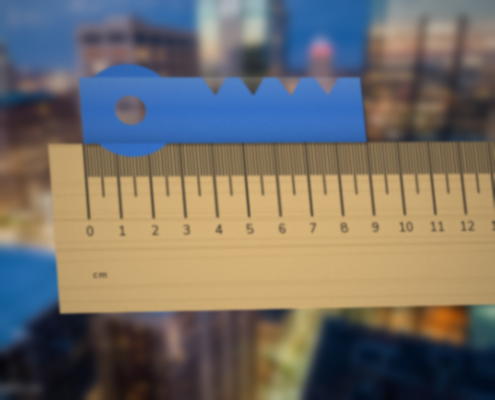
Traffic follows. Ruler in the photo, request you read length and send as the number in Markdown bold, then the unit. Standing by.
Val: **9** cm
